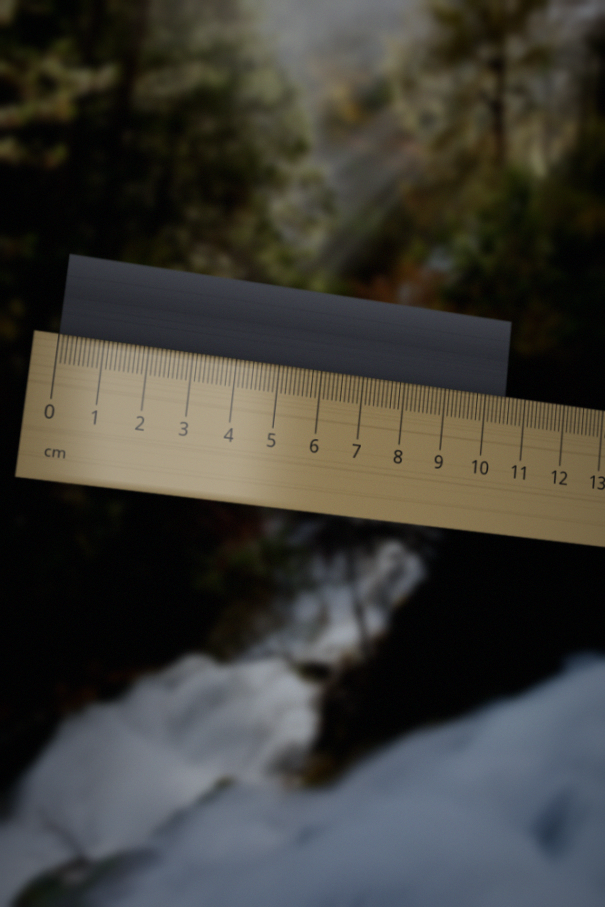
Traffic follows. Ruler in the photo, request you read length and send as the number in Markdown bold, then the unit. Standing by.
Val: **10.5** cm
